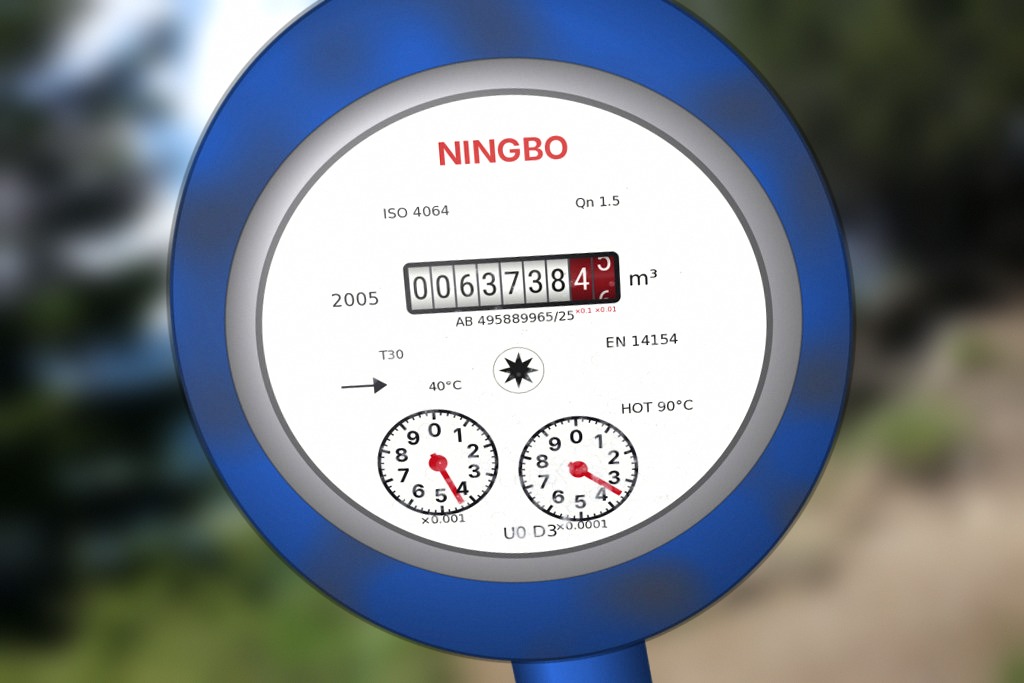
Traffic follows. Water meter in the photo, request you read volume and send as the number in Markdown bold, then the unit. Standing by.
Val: **63738.4543** m³
